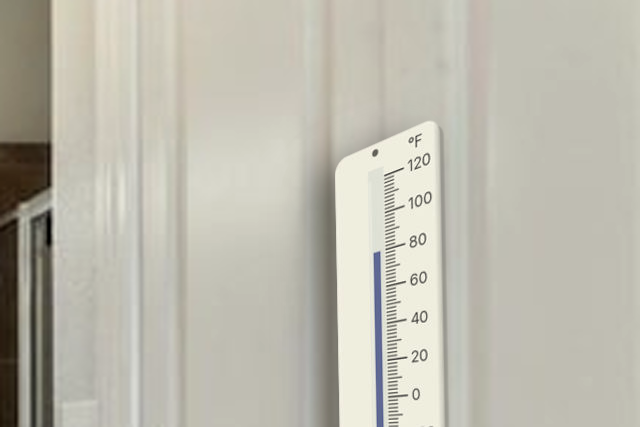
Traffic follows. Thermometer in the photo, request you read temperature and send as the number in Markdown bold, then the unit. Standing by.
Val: **80** °F
